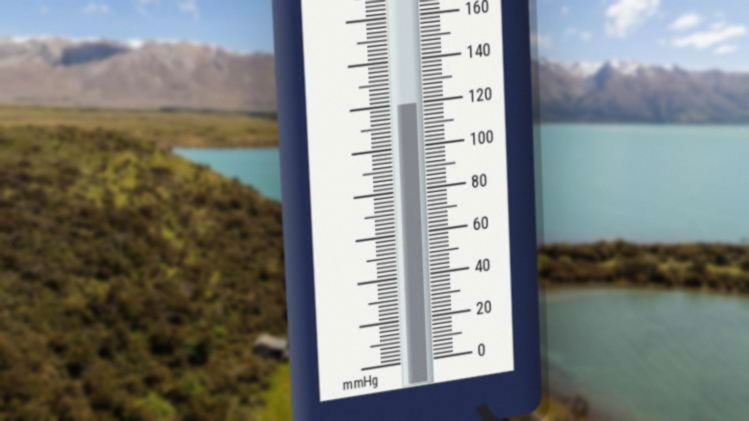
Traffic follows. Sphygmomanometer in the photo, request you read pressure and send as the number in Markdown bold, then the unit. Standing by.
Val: **120** mmHg
